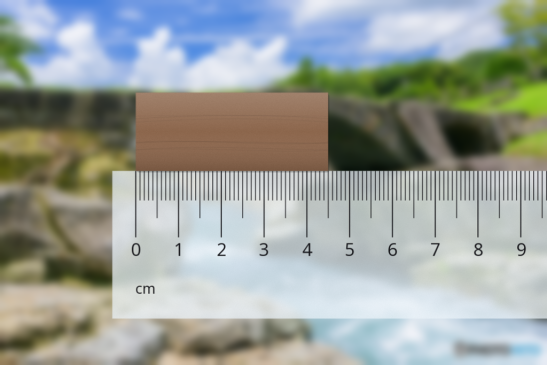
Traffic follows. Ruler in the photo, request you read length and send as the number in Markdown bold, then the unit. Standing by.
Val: **4.5** cm
